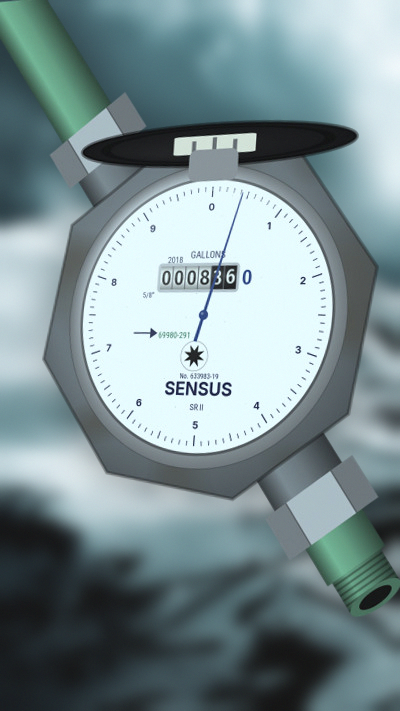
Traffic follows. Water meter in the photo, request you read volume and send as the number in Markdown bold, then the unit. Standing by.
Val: **8360.4** gal
